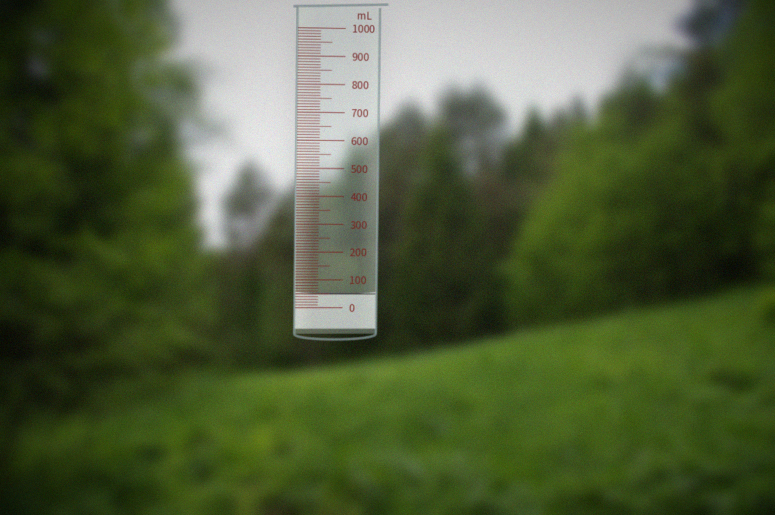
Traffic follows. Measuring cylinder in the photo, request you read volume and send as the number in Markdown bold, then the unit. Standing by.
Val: **50** mL
